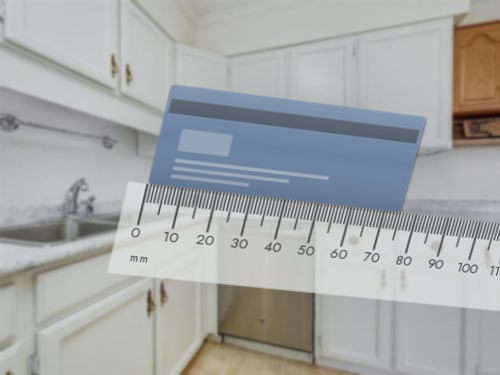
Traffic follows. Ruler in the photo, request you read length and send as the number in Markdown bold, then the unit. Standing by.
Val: **75** mm
